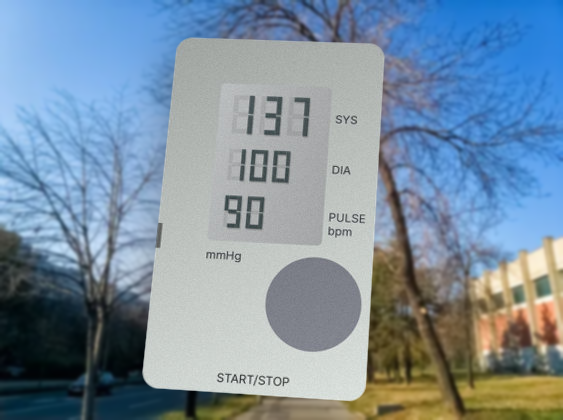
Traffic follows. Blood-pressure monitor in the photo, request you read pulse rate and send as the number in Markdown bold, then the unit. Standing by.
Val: **90** bpm
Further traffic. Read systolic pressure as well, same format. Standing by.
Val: **137** mmHg
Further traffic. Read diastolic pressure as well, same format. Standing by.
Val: **100** mmHg
